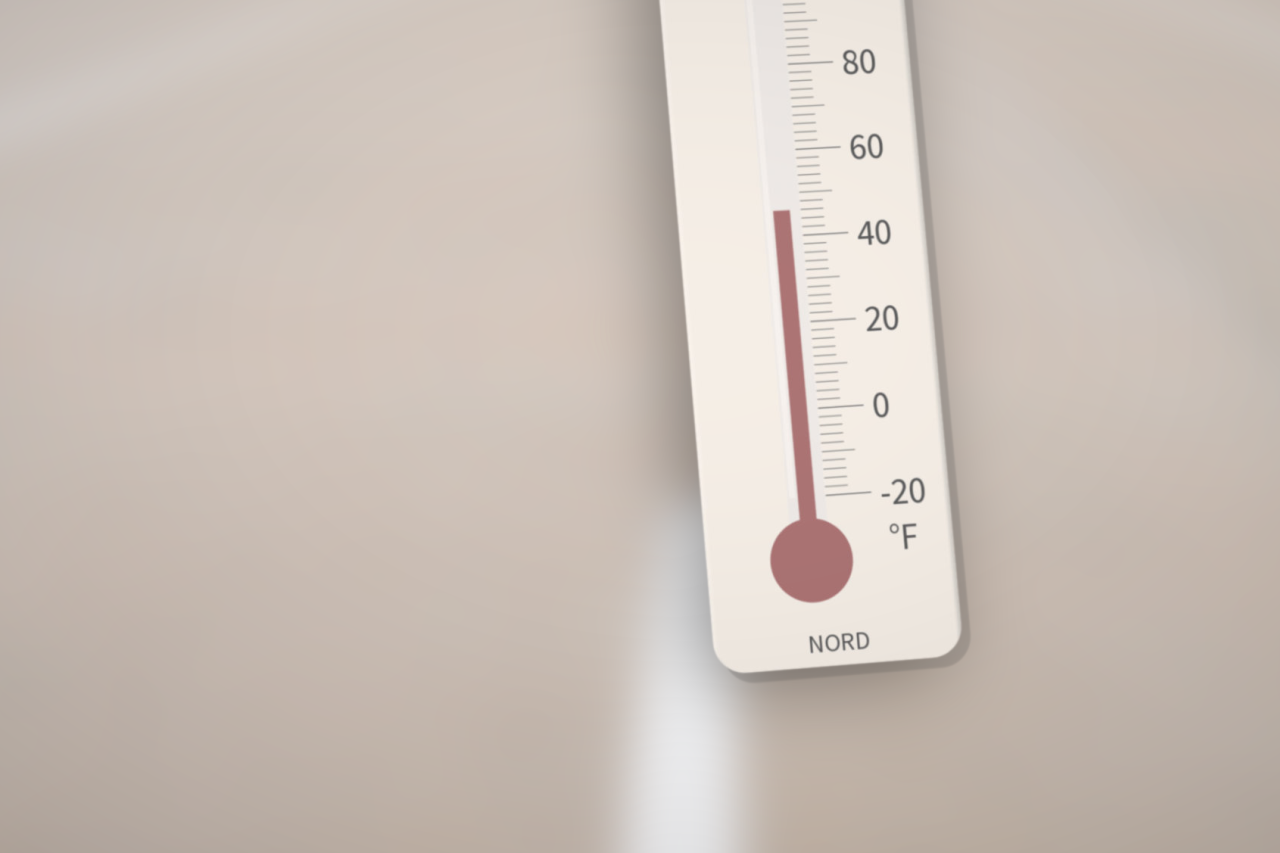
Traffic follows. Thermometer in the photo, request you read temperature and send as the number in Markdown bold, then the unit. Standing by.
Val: **46** °F
